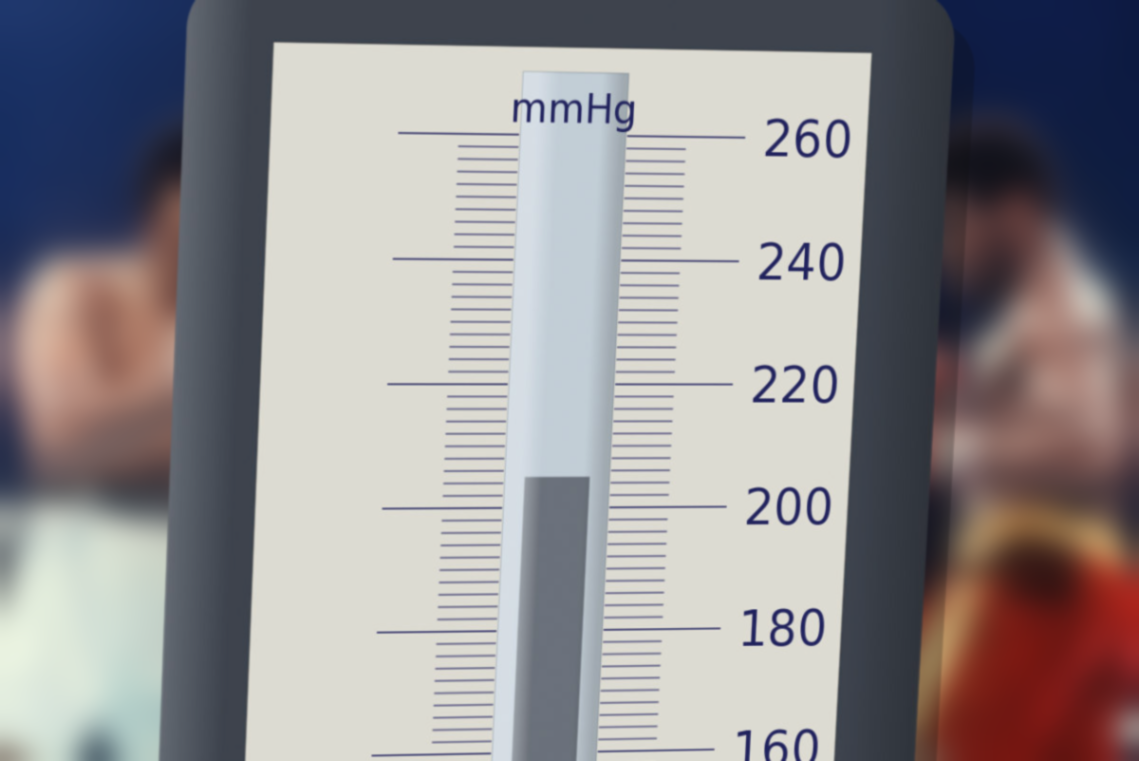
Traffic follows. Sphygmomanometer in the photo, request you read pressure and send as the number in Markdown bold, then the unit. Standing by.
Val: **205** mmHg
